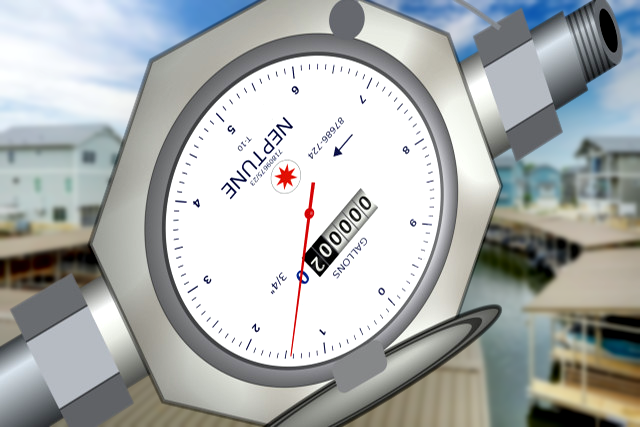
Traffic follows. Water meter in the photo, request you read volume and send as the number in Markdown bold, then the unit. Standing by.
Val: **21.4** gal
